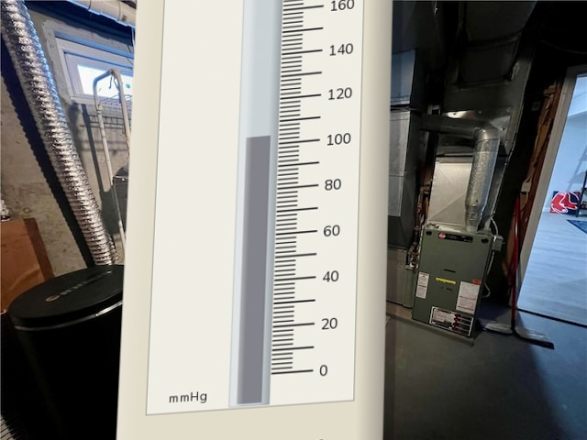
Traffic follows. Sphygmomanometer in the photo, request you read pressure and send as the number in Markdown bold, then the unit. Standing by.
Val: **104** mmHg
